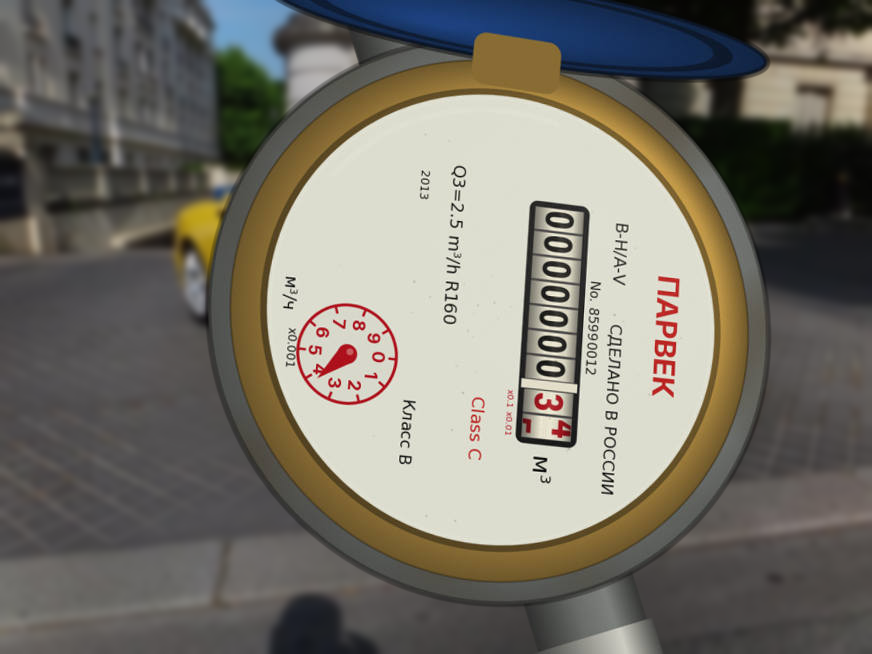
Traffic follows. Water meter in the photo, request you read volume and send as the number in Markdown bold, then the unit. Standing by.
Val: **0.343** m³
